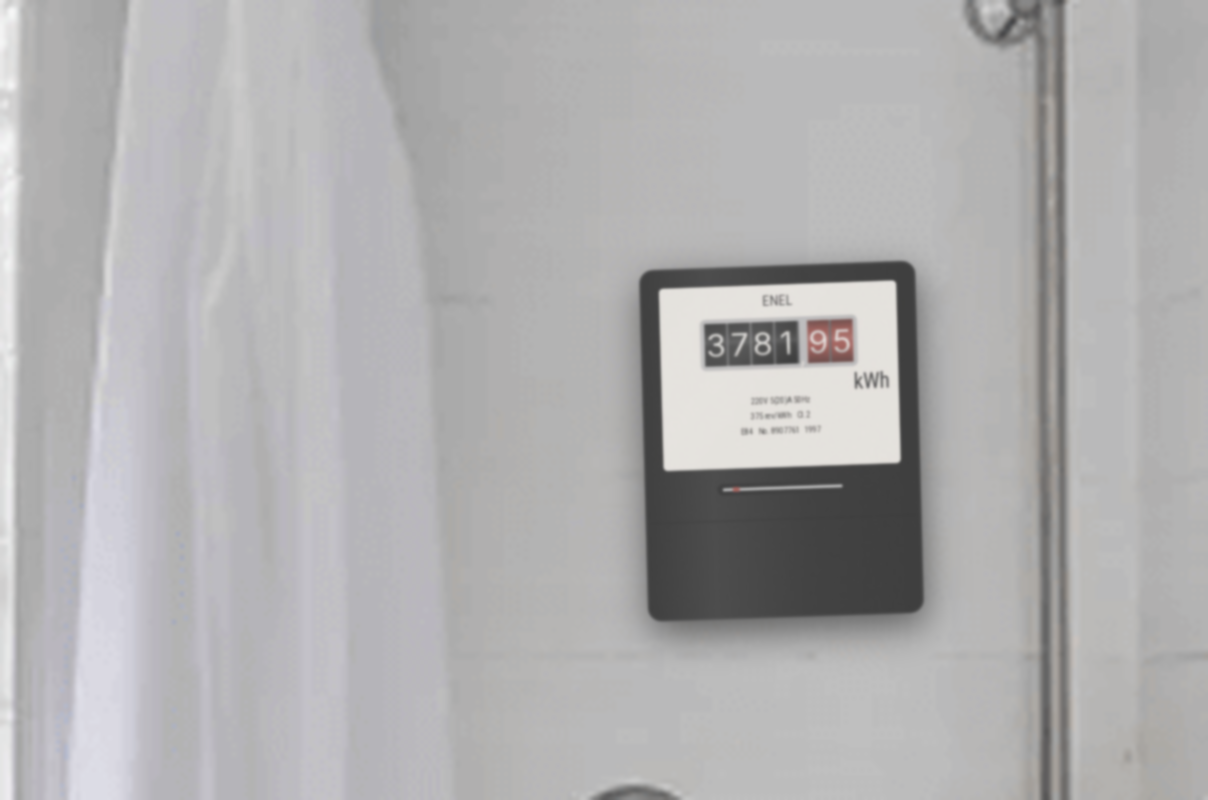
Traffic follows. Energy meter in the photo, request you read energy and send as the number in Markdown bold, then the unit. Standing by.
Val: **3781.95** kWh
